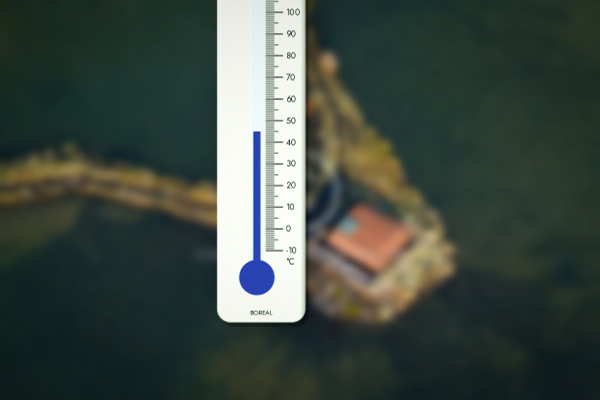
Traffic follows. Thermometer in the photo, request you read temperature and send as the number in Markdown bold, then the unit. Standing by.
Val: **45** °C
